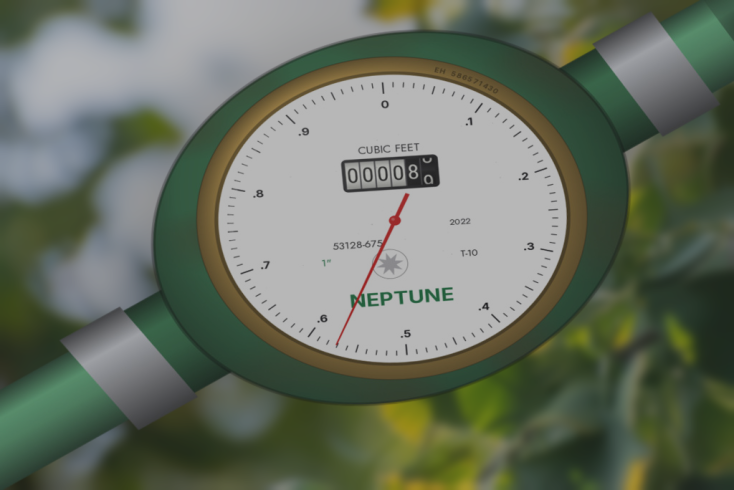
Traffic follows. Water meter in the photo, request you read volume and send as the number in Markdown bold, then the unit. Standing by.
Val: **88.57** ft³
